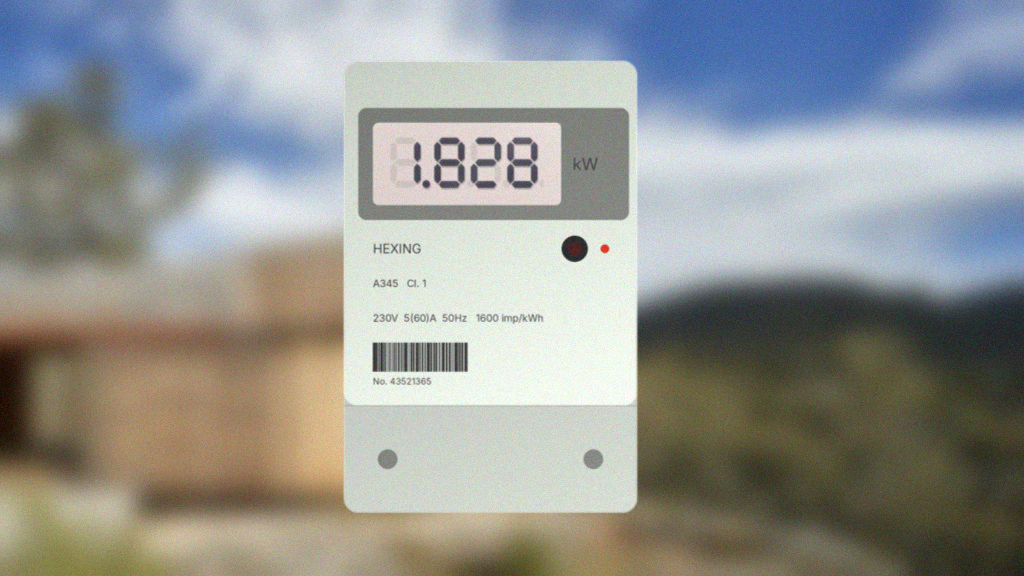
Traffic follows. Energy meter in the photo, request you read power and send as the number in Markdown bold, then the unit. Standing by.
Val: **1.828** kW
